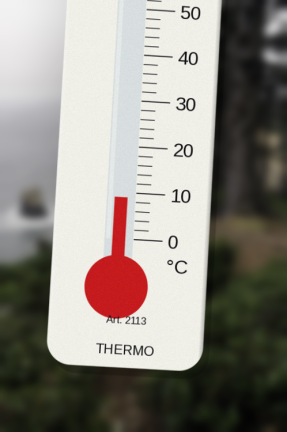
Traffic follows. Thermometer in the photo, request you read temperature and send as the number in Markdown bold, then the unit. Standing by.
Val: **9** °C
